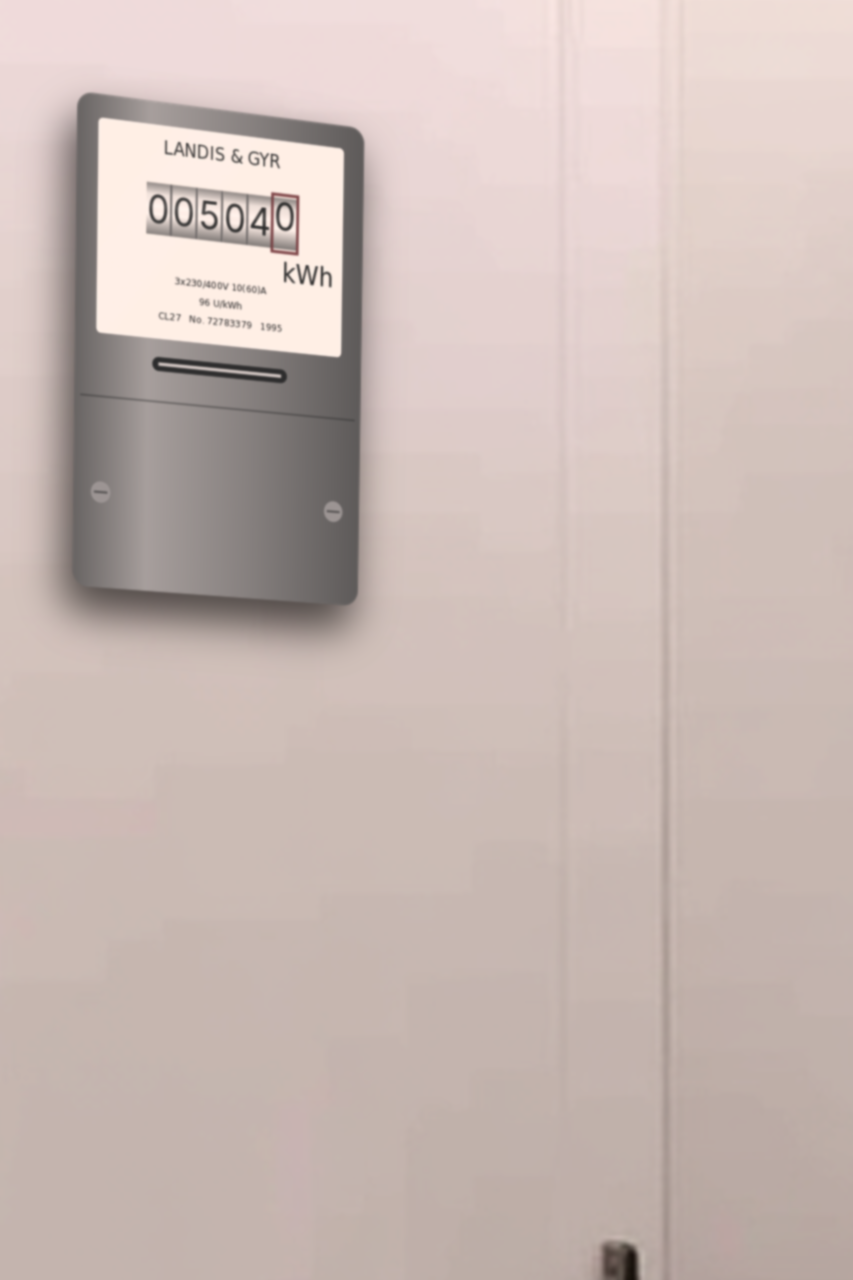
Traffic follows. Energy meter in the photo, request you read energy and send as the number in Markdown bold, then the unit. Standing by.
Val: **504.0** kWh
